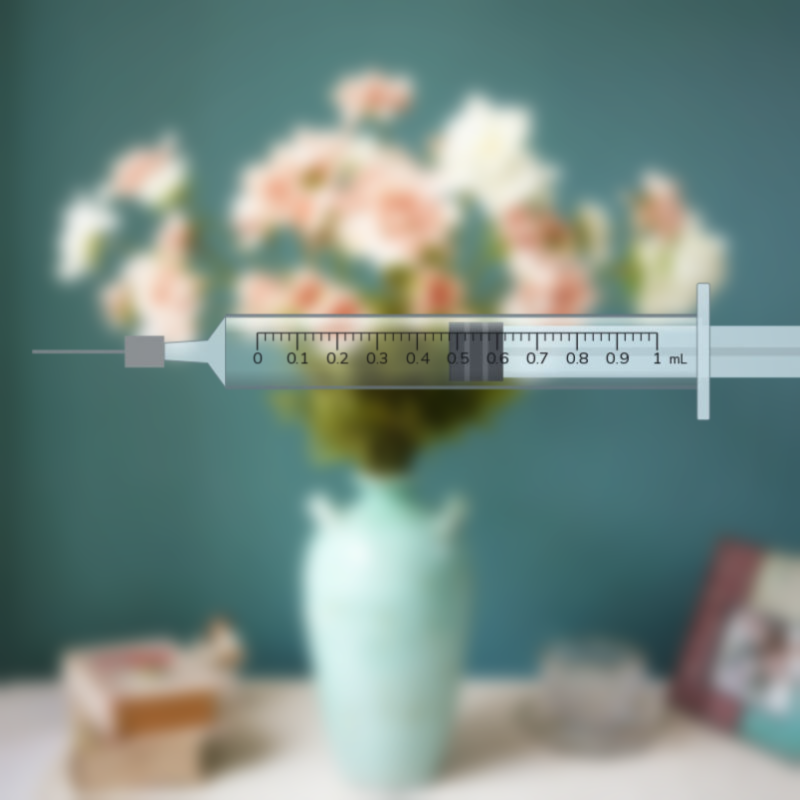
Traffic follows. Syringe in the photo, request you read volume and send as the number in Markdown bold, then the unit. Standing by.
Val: **0.48** mL
